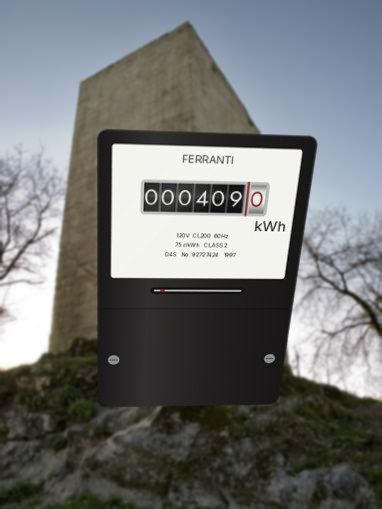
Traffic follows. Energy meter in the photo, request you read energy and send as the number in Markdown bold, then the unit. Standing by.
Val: **409.0** kWh
